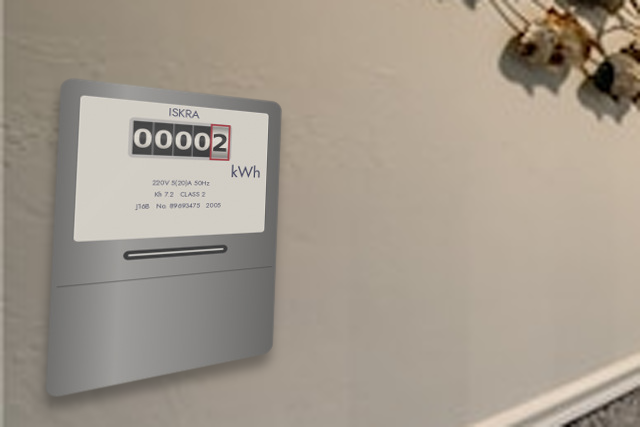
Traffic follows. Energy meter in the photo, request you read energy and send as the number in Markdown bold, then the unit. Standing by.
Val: **0.2** kWh
